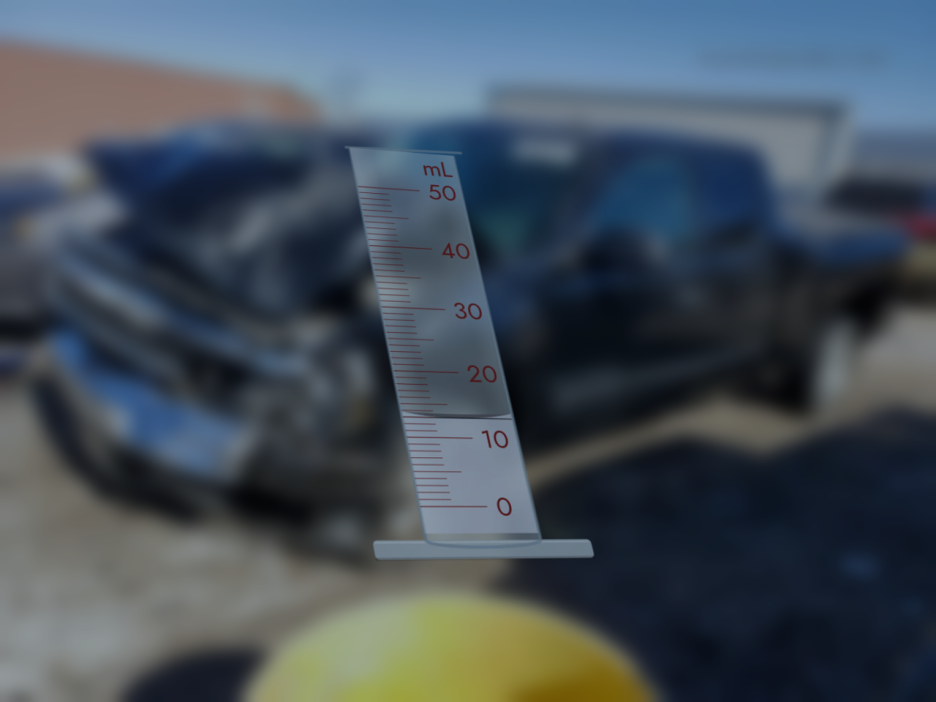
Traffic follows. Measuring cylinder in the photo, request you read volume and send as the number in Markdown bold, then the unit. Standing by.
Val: **13** mL
